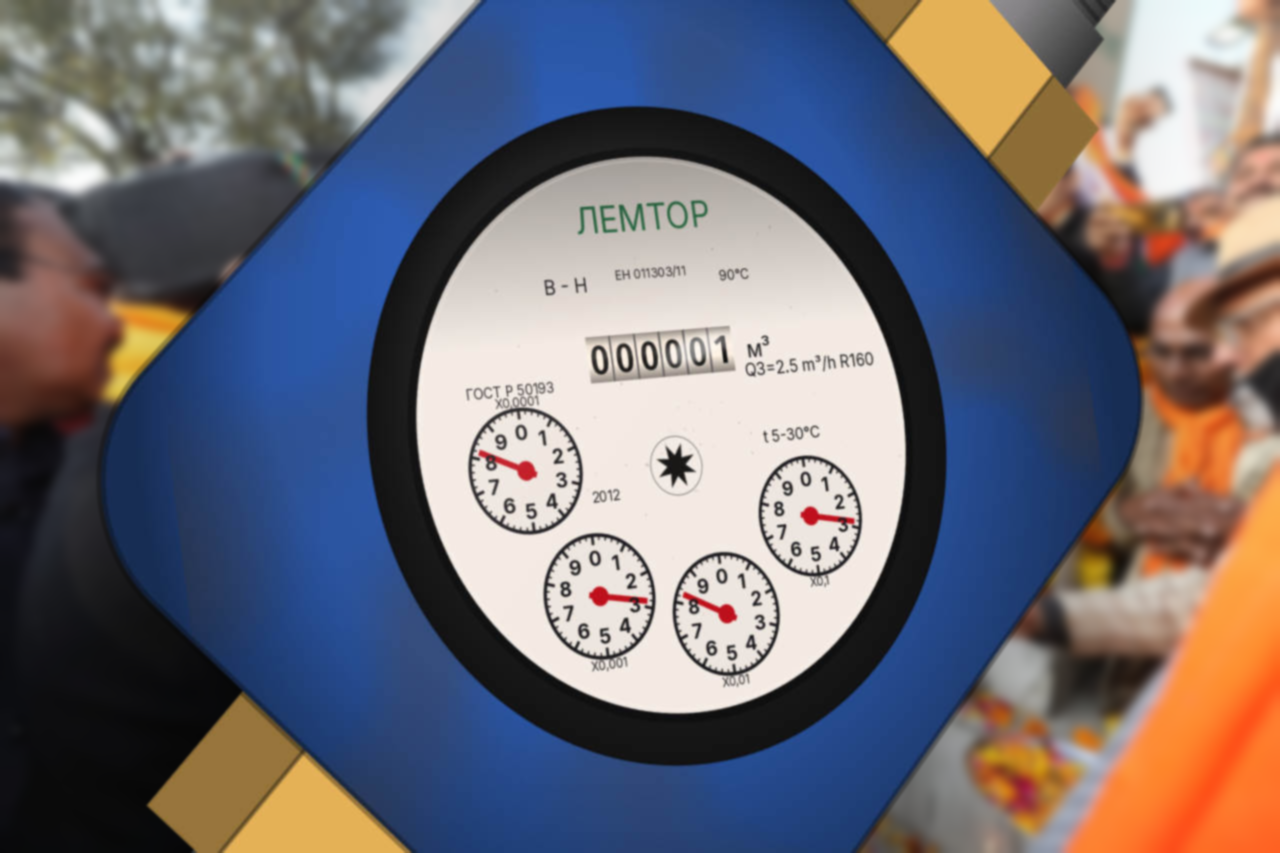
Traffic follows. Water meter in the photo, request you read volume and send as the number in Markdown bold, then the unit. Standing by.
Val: **1.2828** m³
